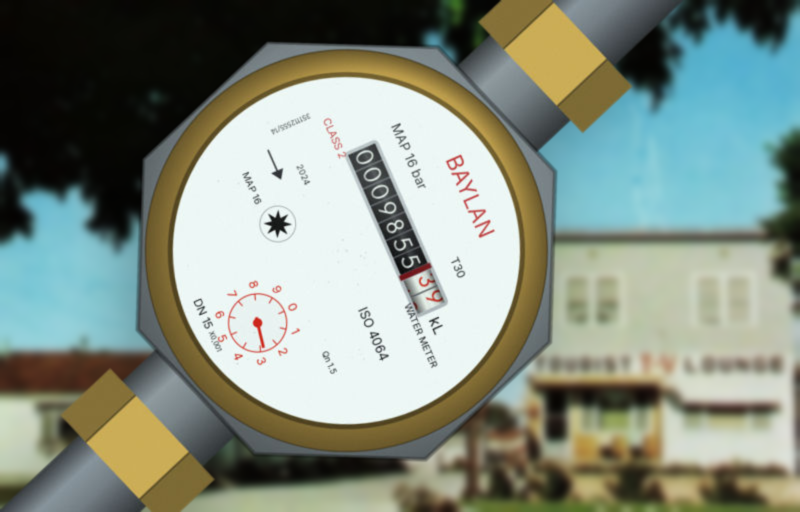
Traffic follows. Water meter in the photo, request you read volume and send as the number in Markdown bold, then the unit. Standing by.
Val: **9855.392** kL
